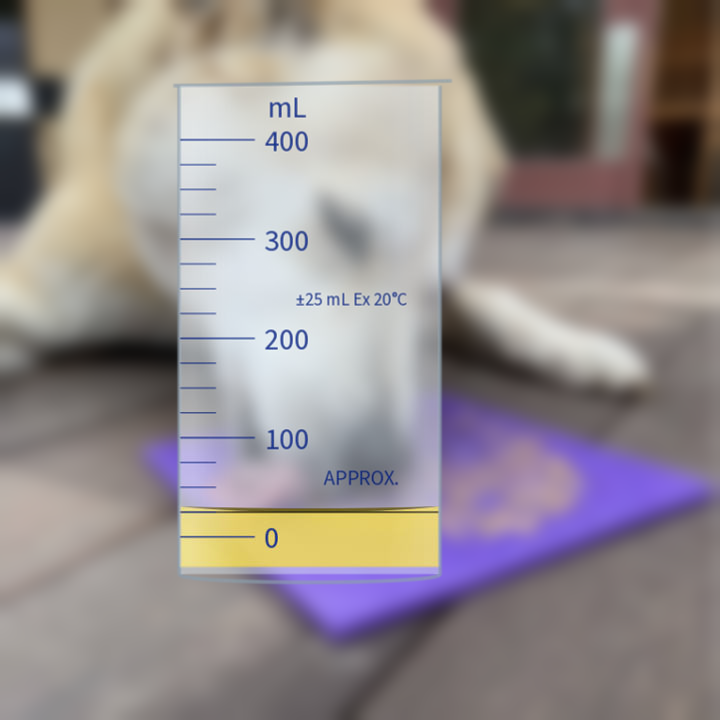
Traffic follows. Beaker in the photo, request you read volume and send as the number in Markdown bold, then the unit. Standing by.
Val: **25** mL
